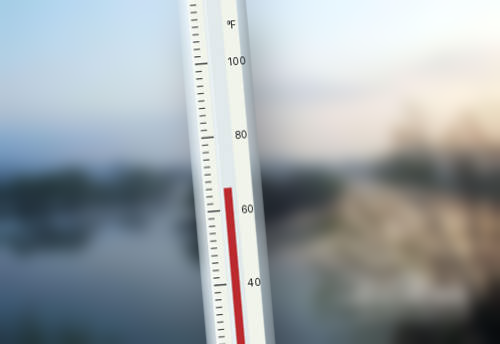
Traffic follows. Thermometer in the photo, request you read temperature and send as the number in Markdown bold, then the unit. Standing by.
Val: **66** °F
